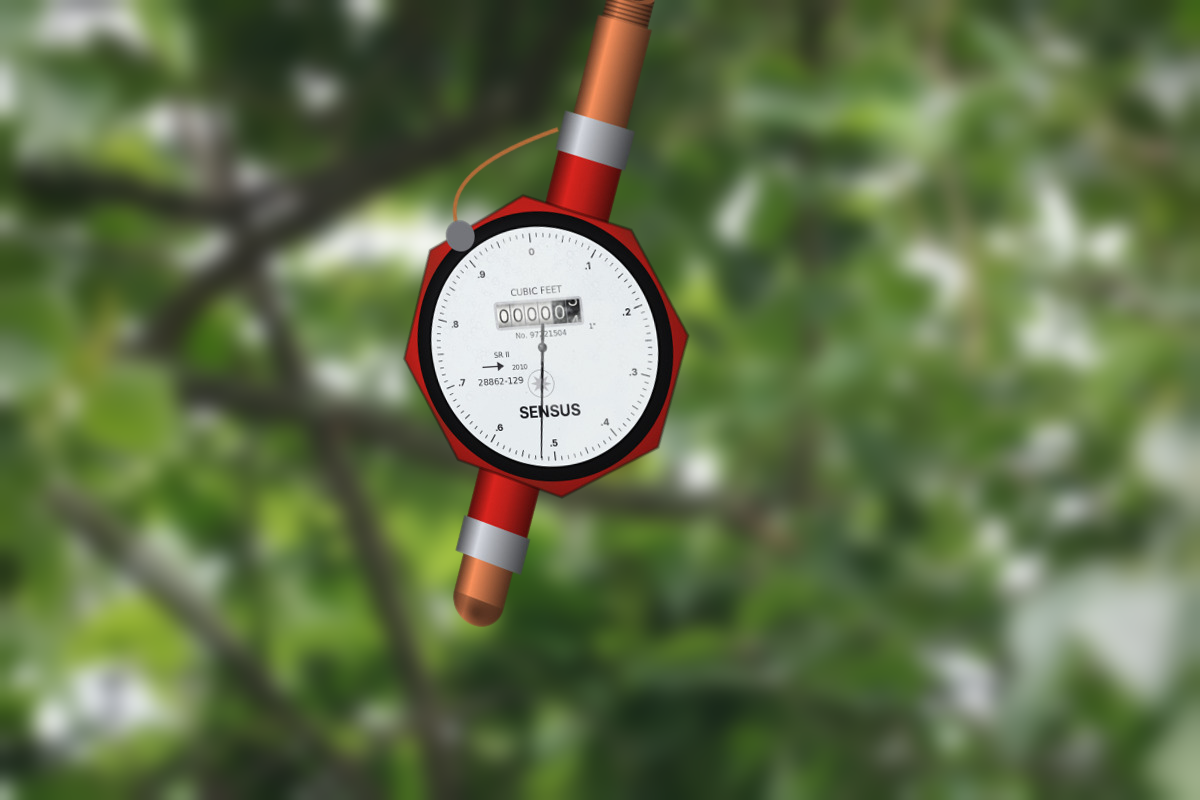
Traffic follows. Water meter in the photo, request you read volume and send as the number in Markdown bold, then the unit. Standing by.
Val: **3.52** ft³
